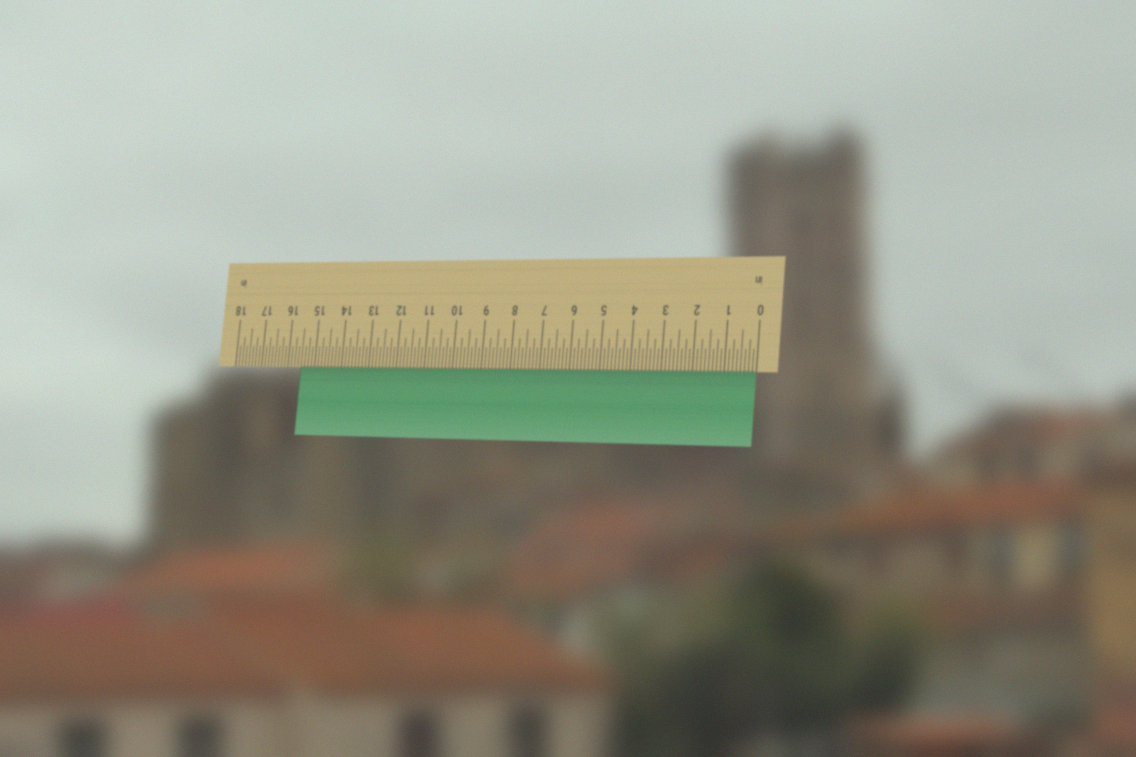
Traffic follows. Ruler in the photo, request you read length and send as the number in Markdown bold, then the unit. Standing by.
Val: **15.5** in
